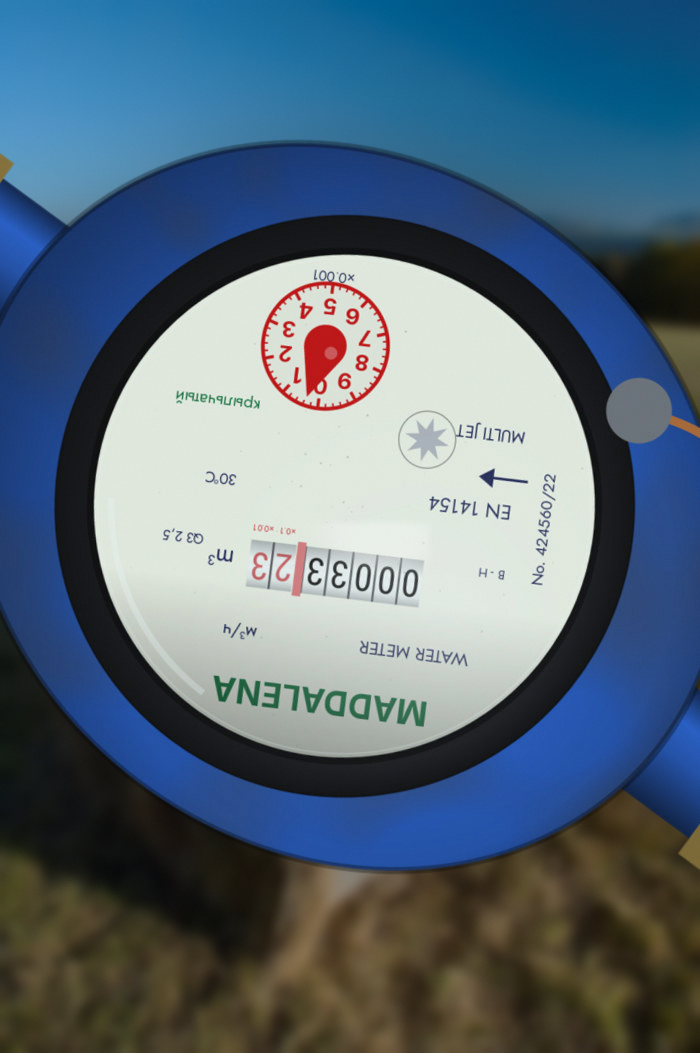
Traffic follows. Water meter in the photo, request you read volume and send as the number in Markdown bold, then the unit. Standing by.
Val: **33.230** m³
